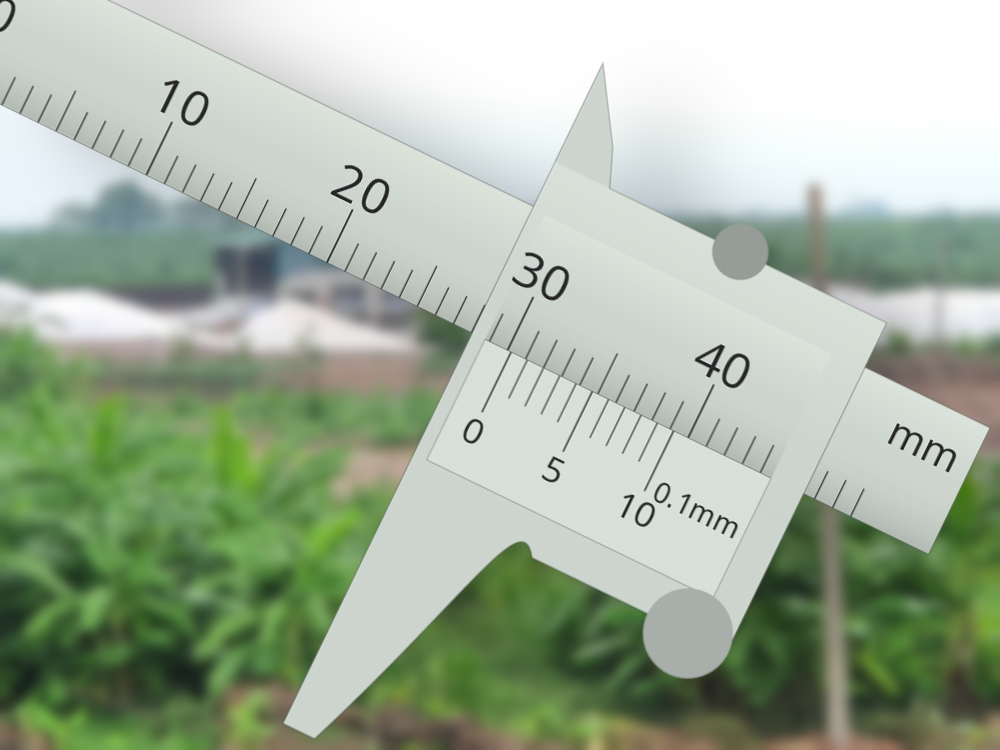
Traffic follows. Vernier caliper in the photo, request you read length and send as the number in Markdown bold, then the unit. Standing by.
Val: **30.2** mm
